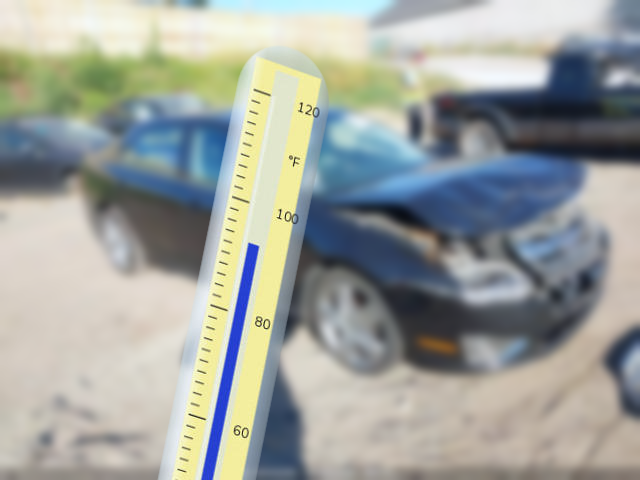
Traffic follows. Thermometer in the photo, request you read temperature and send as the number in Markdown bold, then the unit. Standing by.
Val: **93** °F
